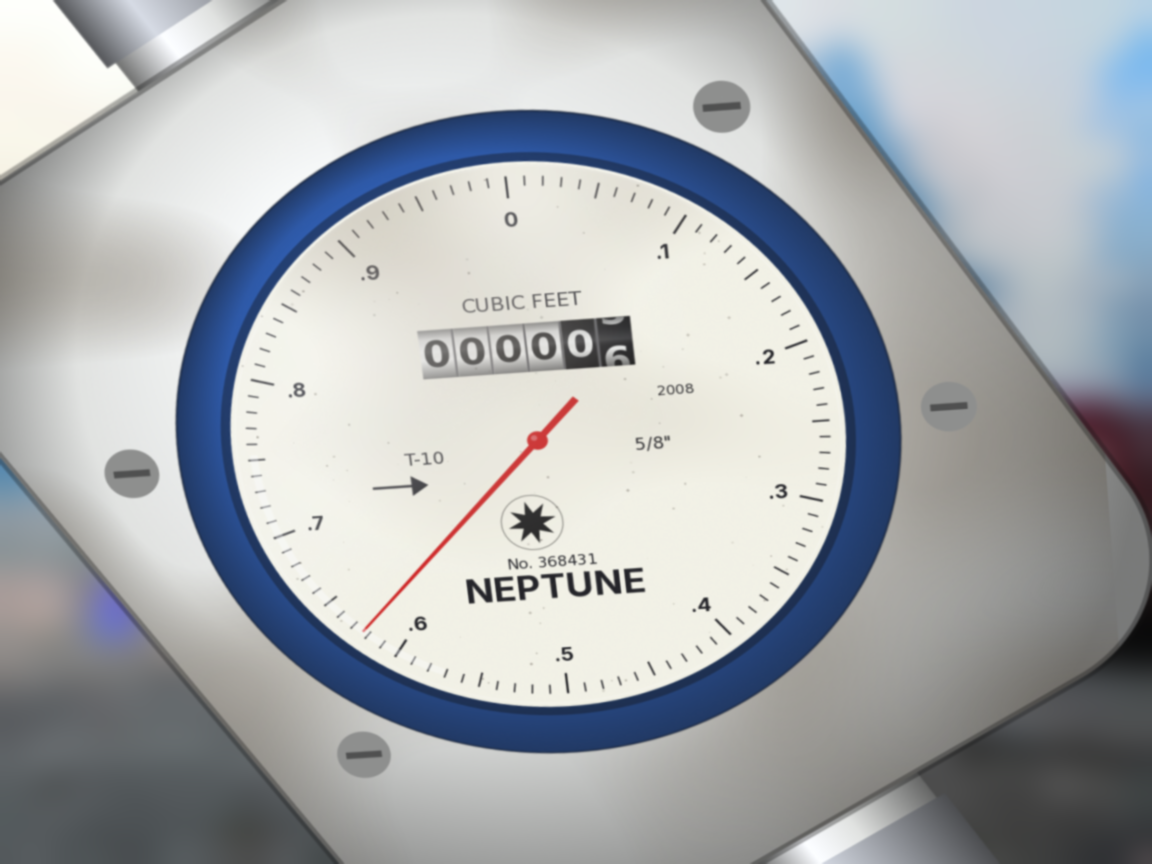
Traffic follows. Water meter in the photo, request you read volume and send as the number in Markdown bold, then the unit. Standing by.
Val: **5.62** ft³
